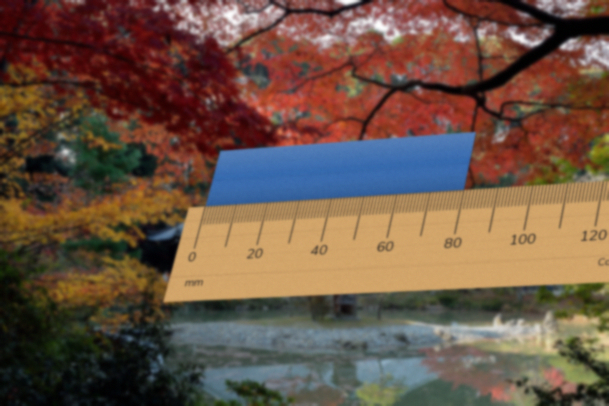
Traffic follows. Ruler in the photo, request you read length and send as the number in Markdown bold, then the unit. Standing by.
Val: **80** mm
